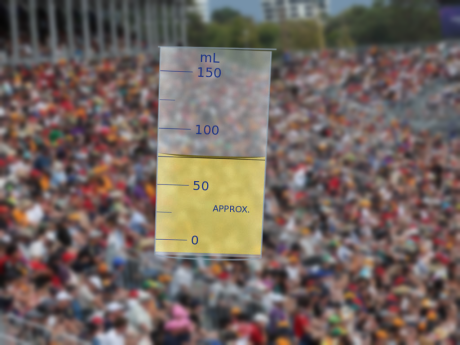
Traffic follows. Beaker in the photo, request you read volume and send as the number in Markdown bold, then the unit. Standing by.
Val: **75** mL
